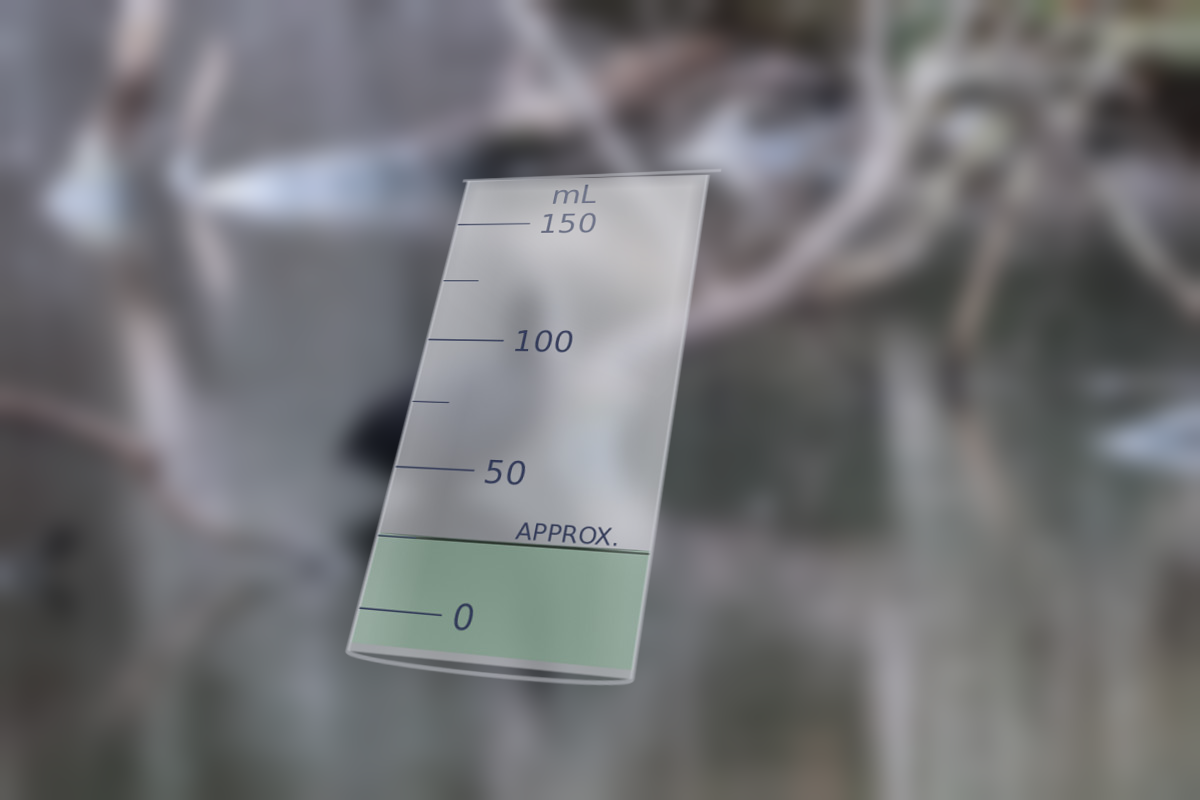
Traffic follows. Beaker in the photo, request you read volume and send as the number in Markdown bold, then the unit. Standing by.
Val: **25** mL
